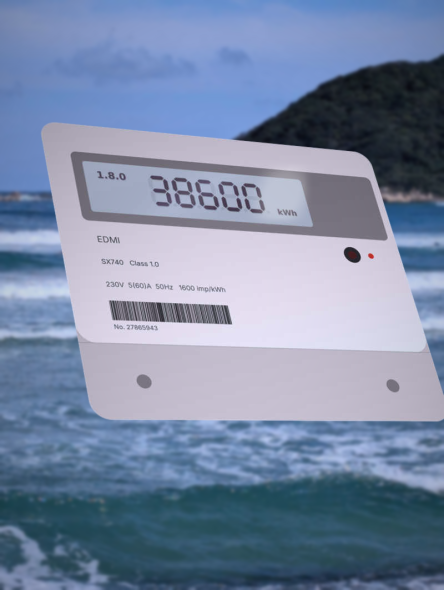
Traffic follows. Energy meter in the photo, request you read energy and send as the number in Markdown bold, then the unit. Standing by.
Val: **38600** kWh
